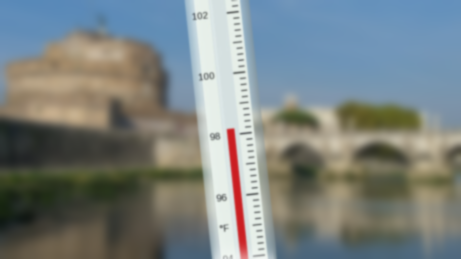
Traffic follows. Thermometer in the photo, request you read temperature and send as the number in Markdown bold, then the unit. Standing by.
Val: **98.2** °F
